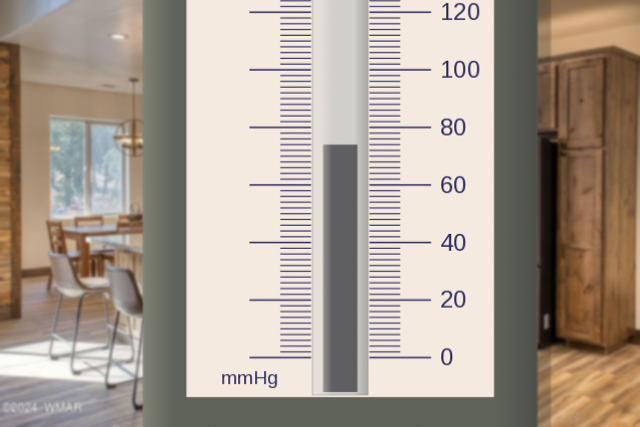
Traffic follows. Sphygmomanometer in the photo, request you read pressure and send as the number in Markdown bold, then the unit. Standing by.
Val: **74** mmHg
